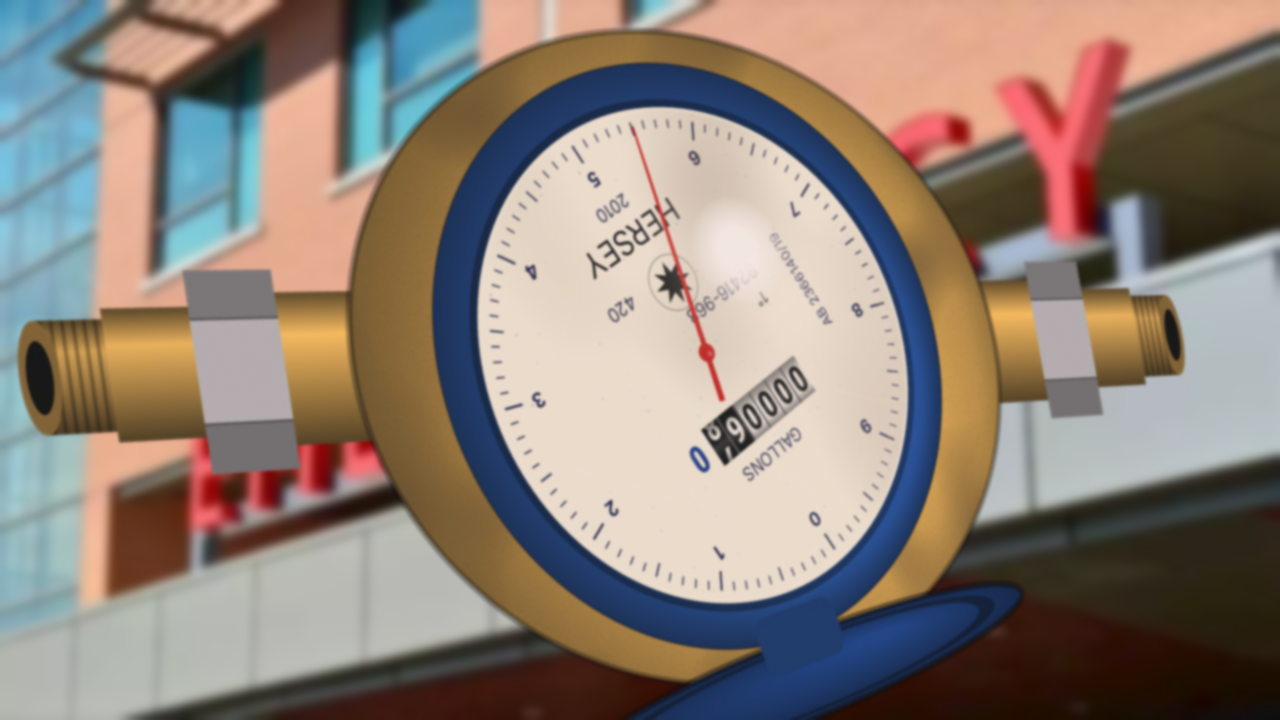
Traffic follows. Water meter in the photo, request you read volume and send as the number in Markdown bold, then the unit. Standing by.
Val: **675.5** gal
